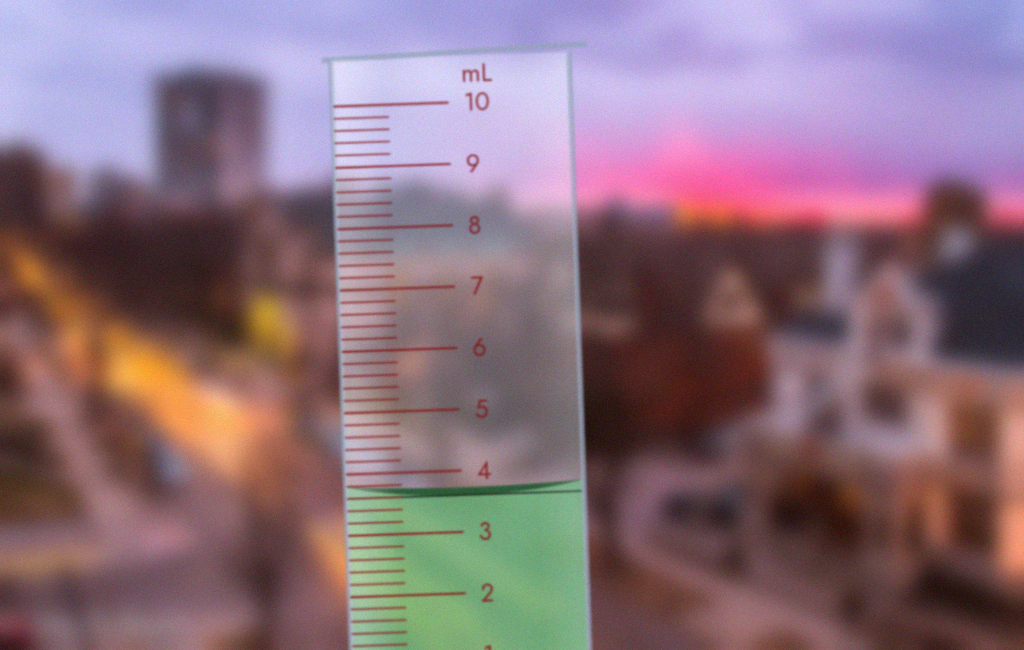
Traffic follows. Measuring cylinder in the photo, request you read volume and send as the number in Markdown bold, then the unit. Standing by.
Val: **3.6** mL
